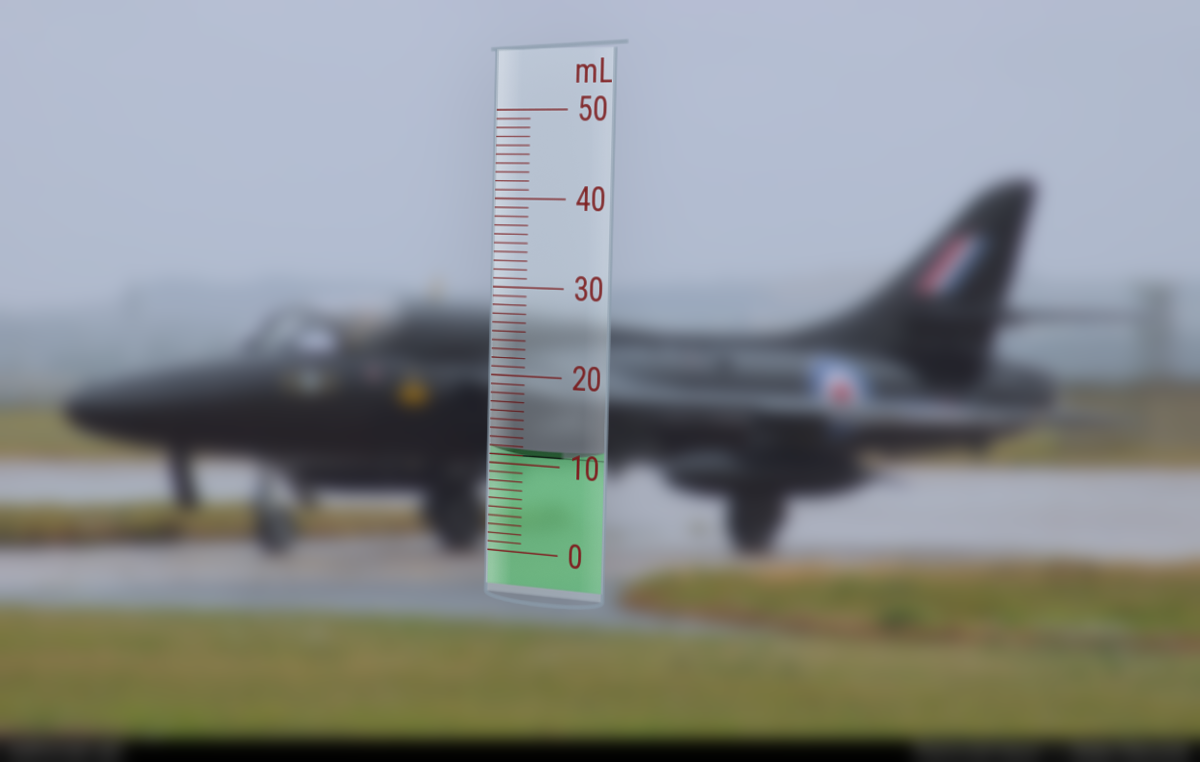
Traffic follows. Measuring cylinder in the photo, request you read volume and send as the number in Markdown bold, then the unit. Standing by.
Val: **11** mL
